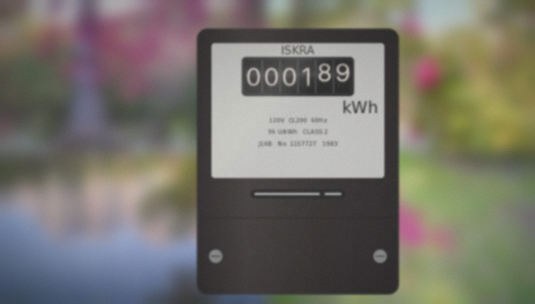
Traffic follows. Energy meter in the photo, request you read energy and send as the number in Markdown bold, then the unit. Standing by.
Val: **189** kWh
